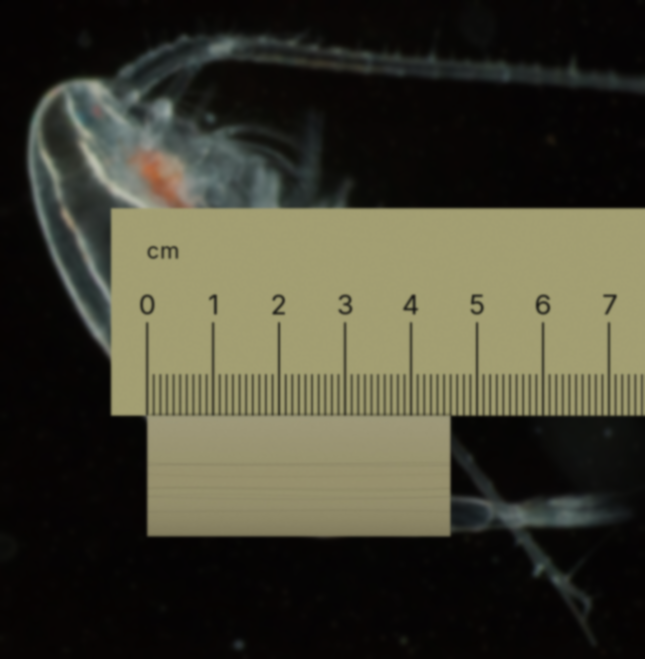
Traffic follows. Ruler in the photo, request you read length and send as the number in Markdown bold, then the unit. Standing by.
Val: **4.6** cm
